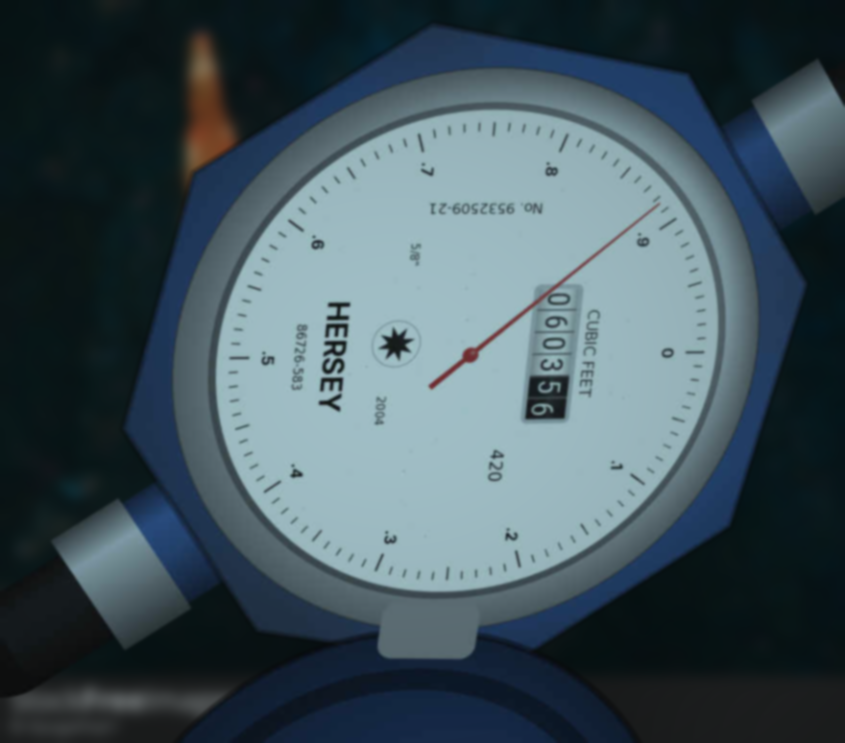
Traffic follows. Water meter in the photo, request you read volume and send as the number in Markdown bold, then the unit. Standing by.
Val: **60355.88** ft³
